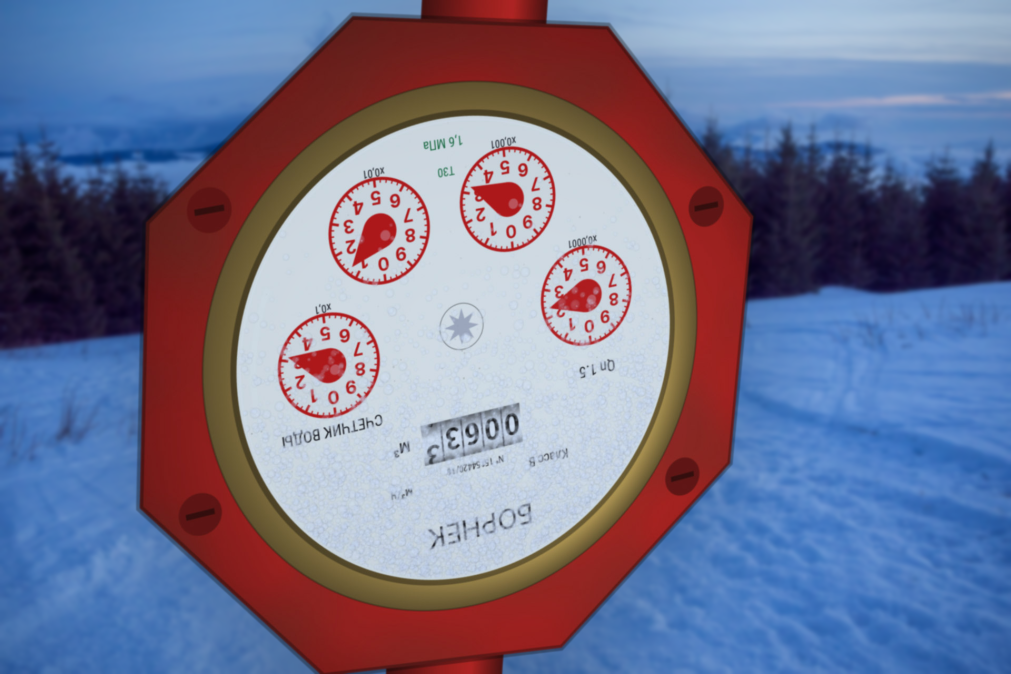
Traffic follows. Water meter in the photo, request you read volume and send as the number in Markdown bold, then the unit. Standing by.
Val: **633.3132** m³
